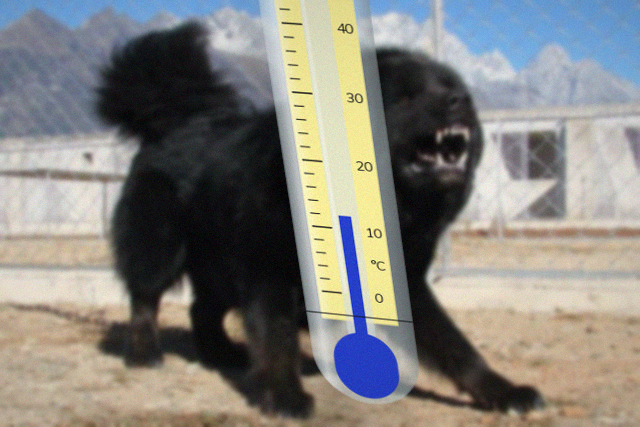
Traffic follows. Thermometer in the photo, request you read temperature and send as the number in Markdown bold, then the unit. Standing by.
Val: **12** °C
